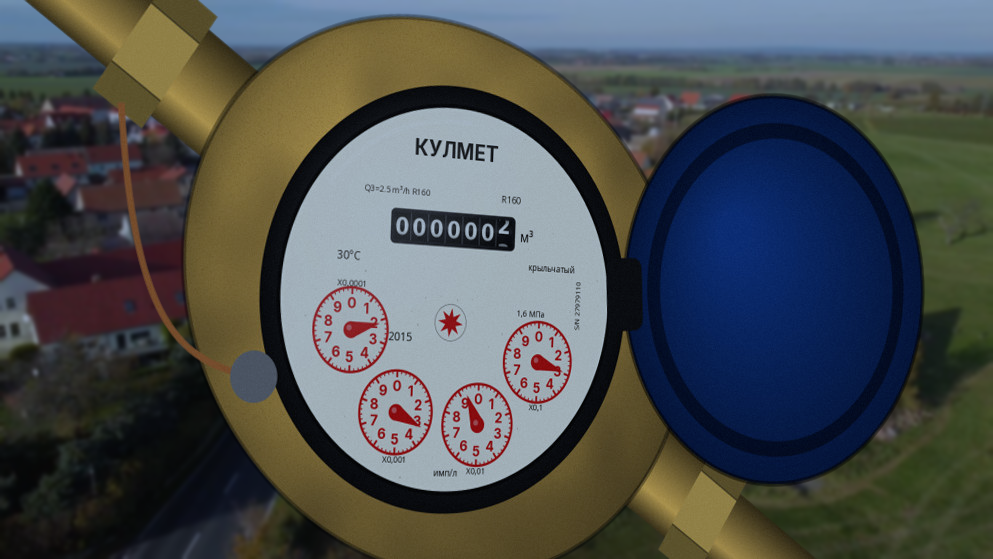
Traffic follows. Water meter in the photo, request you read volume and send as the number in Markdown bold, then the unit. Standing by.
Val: **2.2932** m³
